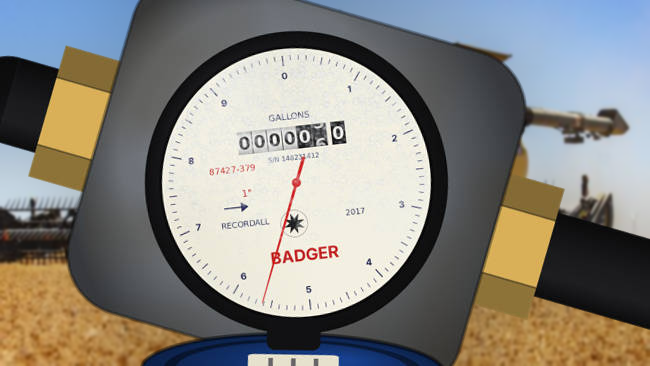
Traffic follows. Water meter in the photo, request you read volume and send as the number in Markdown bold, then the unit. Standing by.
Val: **55.6** gal
